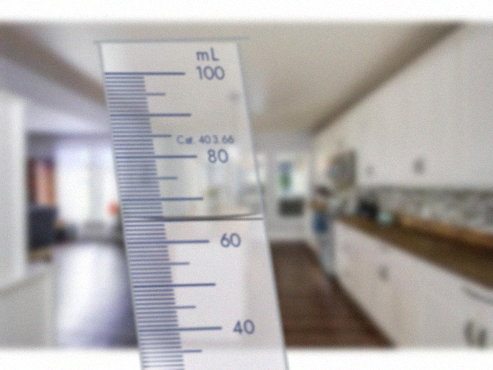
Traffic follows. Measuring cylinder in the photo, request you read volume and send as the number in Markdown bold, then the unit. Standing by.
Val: **65** mL
